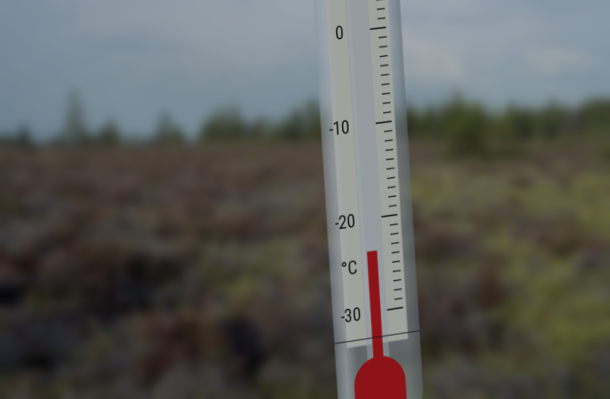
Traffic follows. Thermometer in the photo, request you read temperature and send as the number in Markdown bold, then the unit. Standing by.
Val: **-23.5** °C
